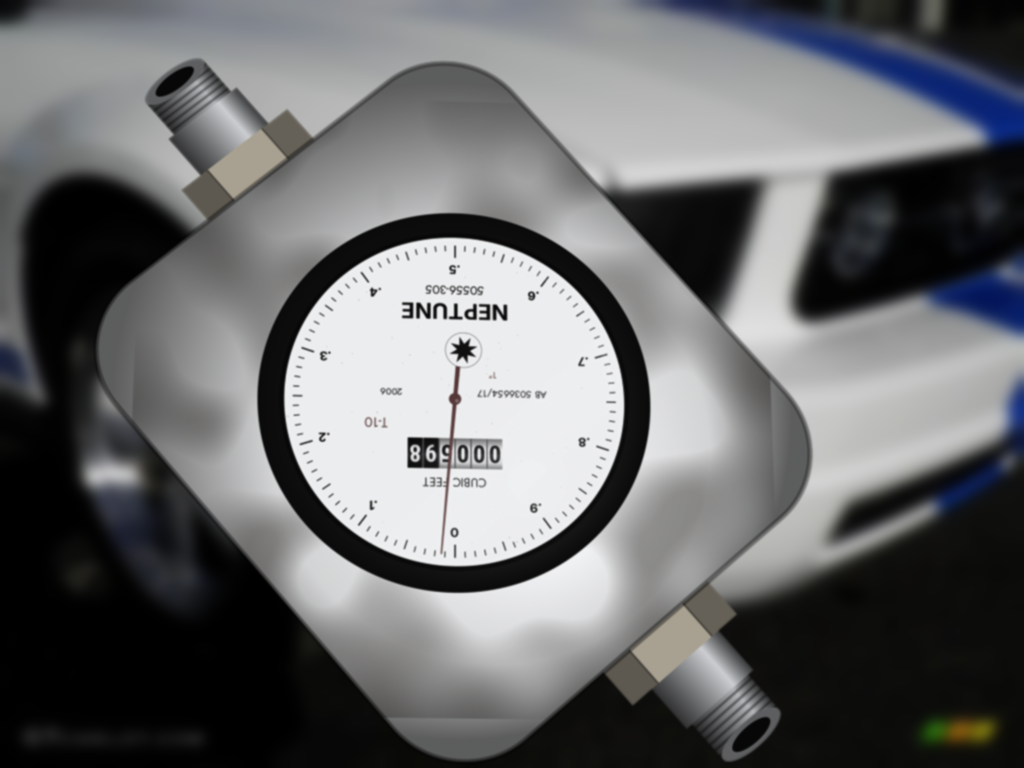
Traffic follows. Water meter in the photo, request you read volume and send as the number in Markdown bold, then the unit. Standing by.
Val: **598.01** ft³
